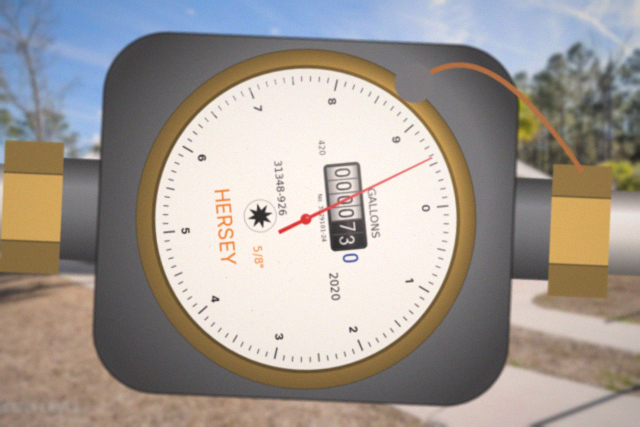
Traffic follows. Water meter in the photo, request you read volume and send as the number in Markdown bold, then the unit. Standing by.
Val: **729.4** gal
